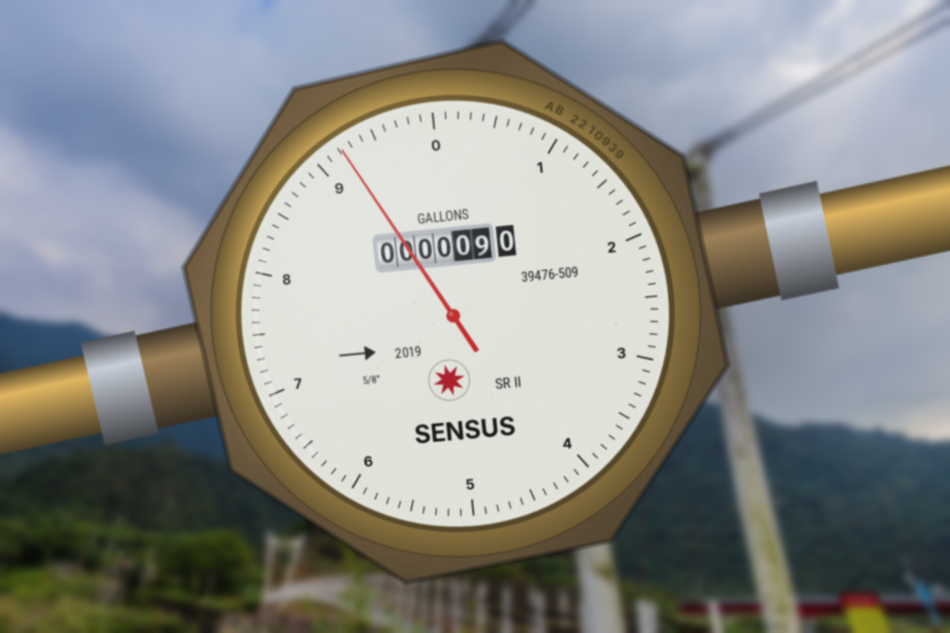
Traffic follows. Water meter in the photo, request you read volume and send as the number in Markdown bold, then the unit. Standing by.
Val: **89.2** gal
